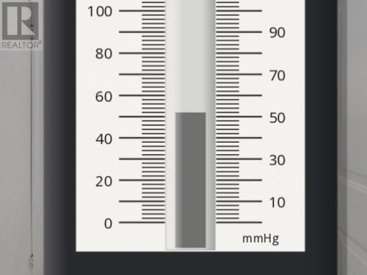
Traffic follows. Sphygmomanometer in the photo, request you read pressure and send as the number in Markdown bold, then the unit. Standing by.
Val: **52** mmHg
